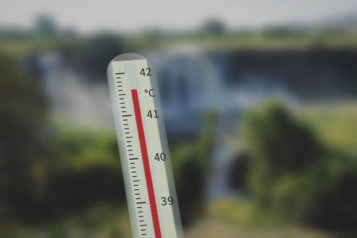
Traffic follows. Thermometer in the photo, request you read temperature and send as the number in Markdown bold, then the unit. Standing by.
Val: **41.6** °C
